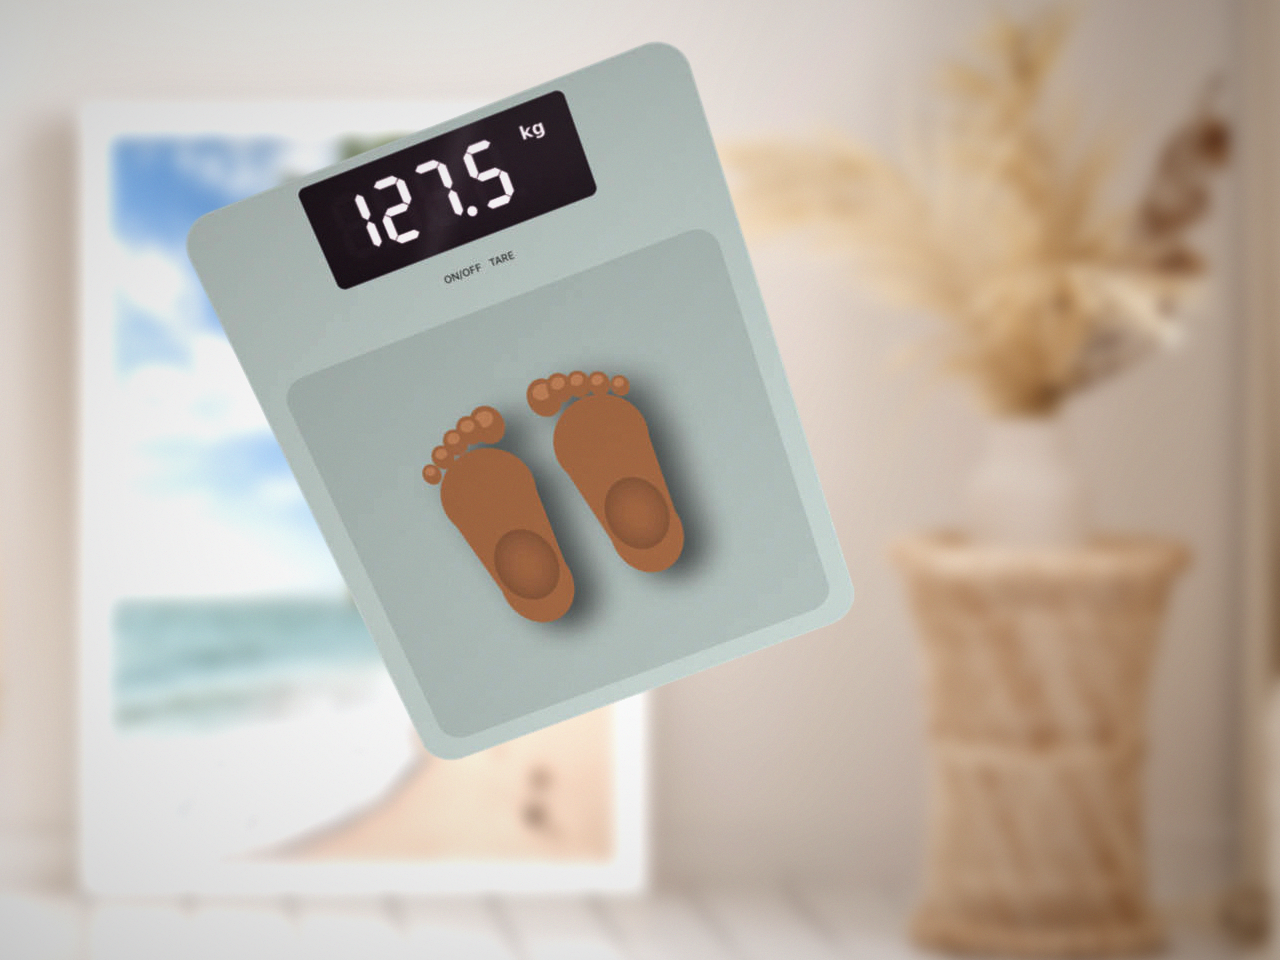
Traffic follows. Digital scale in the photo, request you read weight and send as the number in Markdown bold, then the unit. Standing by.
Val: **127.5** kg
